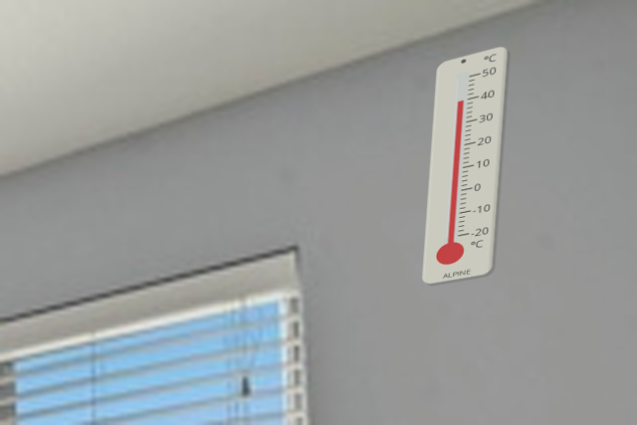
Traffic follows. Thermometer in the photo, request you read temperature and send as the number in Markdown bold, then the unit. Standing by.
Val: **40** °C
